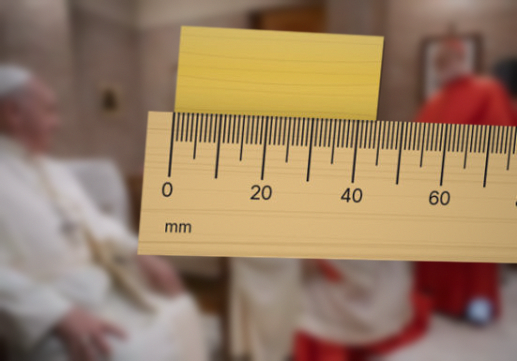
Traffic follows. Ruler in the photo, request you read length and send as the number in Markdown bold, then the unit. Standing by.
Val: **44** mm
